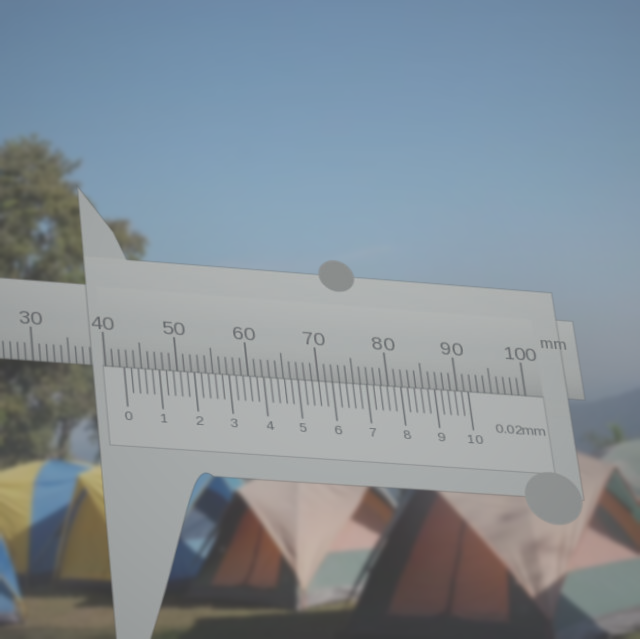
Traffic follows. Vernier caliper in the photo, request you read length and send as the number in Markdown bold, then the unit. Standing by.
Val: **42.6** mm
